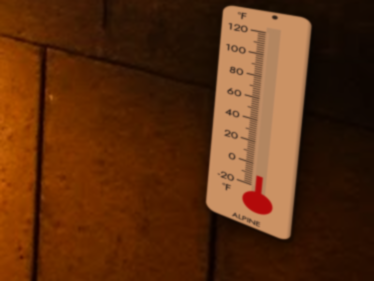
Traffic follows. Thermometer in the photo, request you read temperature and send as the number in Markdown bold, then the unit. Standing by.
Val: **-10** °F
